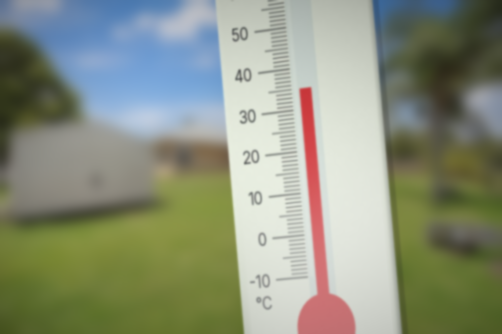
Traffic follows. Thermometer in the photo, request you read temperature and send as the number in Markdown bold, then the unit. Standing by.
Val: **35** °C
